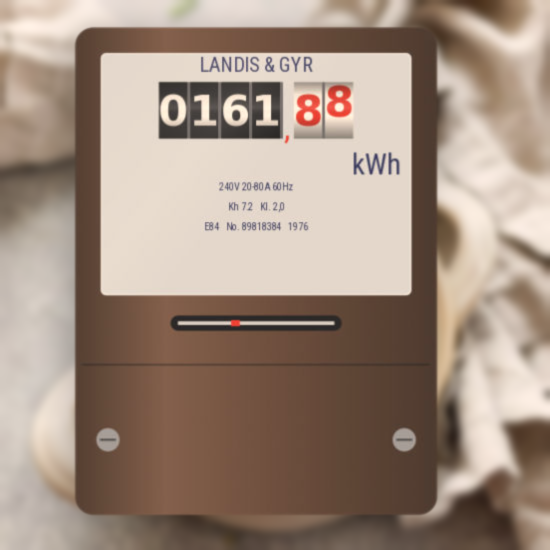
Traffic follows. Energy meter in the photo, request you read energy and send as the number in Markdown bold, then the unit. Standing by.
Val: **161.88** kWh
